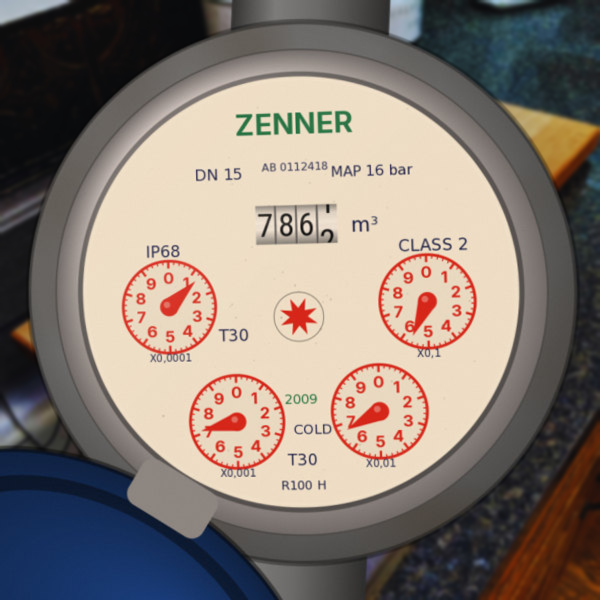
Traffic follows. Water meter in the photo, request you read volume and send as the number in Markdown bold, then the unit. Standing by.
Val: **7861.5671** m³
